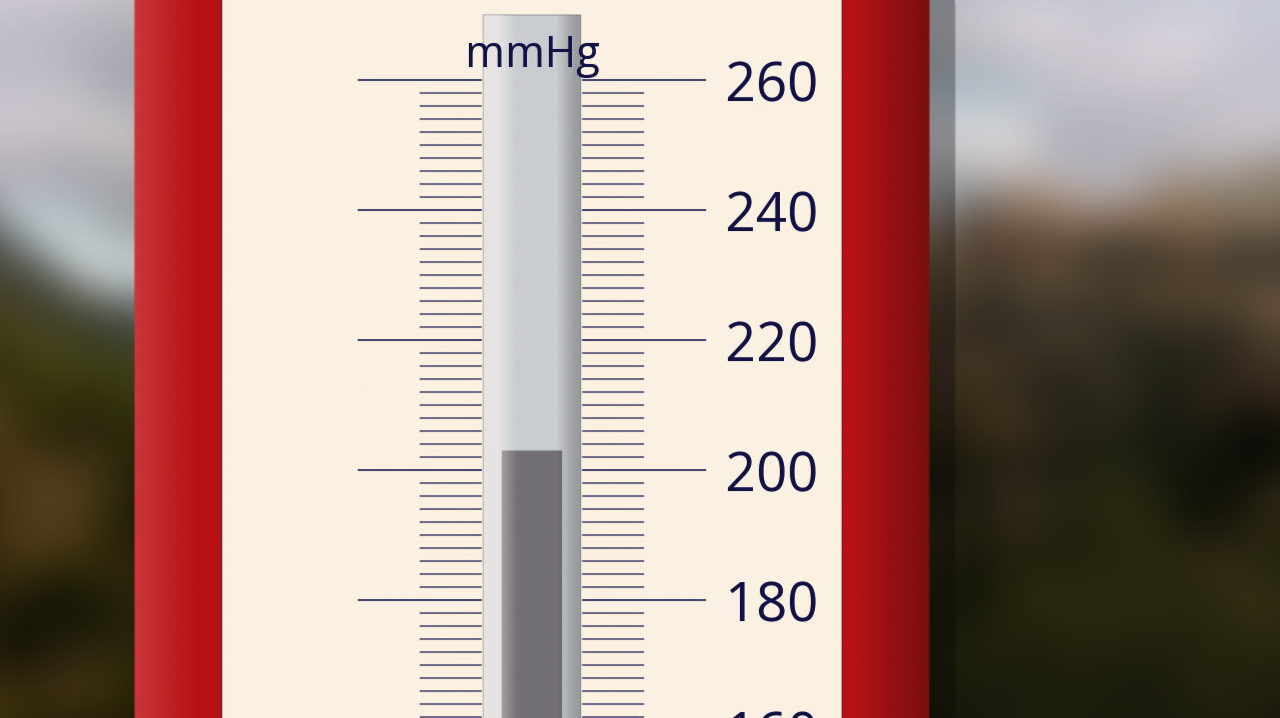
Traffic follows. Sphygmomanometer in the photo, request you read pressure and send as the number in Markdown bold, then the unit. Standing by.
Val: **203** mmHg
